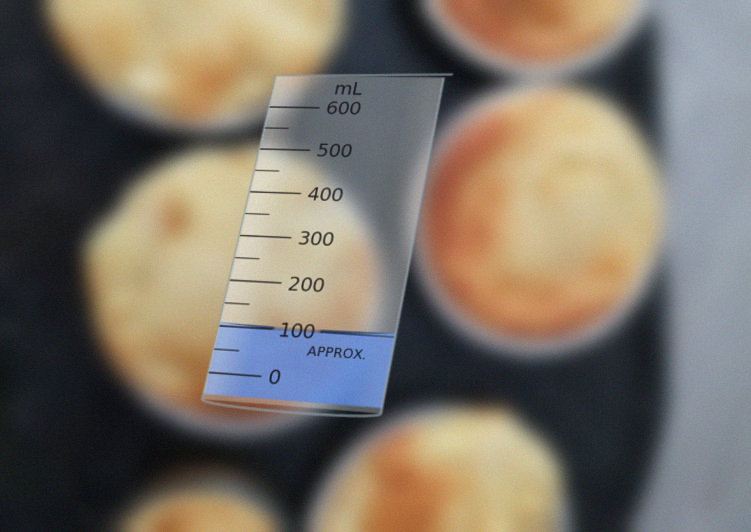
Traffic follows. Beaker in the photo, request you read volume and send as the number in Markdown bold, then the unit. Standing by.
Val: **100** mL
